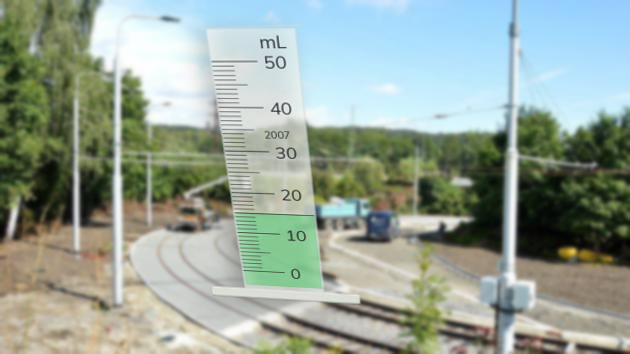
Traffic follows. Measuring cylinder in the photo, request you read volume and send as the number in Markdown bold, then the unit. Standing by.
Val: **15** mL
